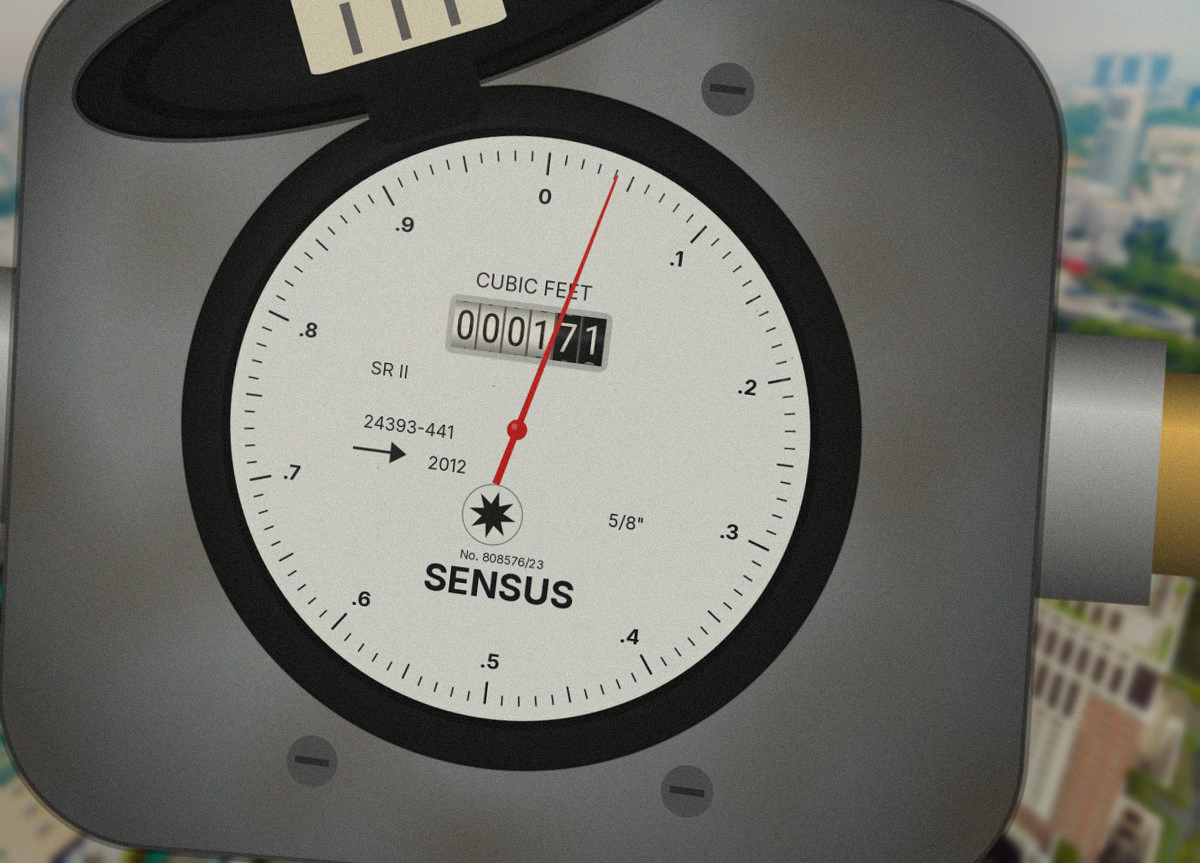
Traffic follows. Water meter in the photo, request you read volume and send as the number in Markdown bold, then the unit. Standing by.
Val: **171.04** ft³
